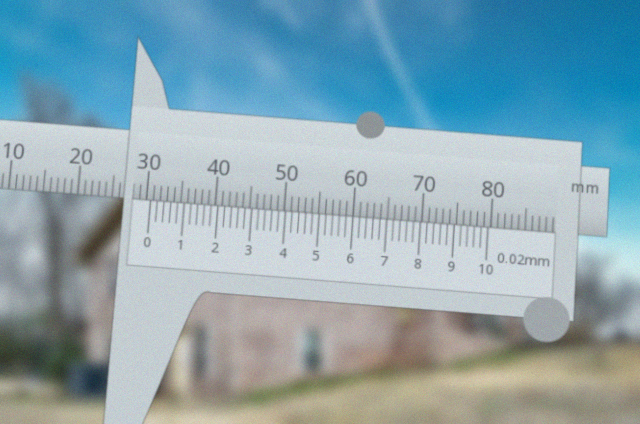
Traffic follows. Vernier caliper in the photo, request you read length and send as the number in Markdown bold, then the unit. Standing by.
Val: **30.6** mm
